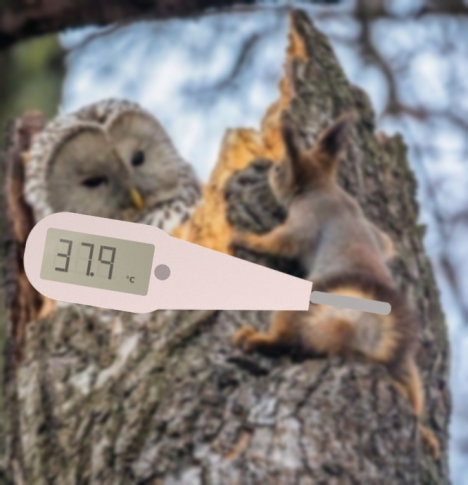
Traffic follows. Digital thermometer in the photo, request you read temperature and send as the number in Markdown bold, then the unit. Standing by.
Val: **37.9** °C
